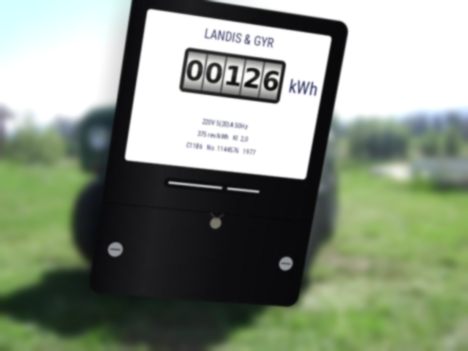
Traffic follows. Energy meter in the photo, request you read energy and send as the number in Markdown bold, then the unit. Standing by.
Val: **126** kWh
